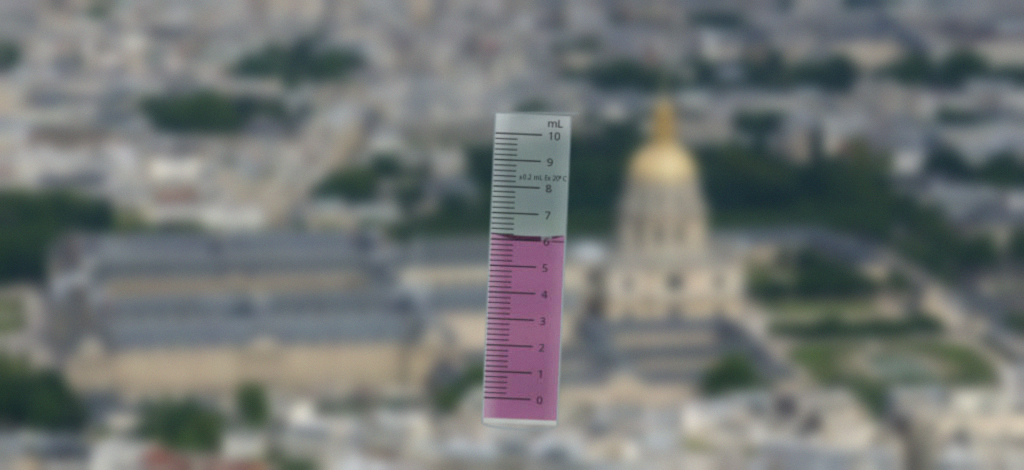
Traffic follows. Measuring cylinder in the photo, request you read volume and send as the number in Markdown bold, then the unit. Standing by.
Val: **6** mL
